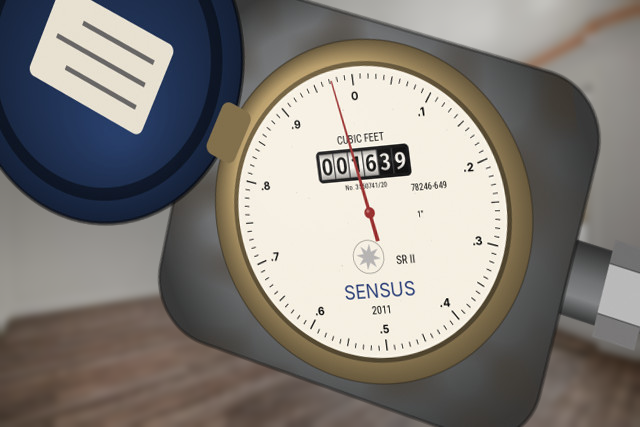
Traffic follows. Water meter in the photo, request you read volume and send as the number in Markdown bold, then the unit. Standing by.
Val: **1638.97** ft³
